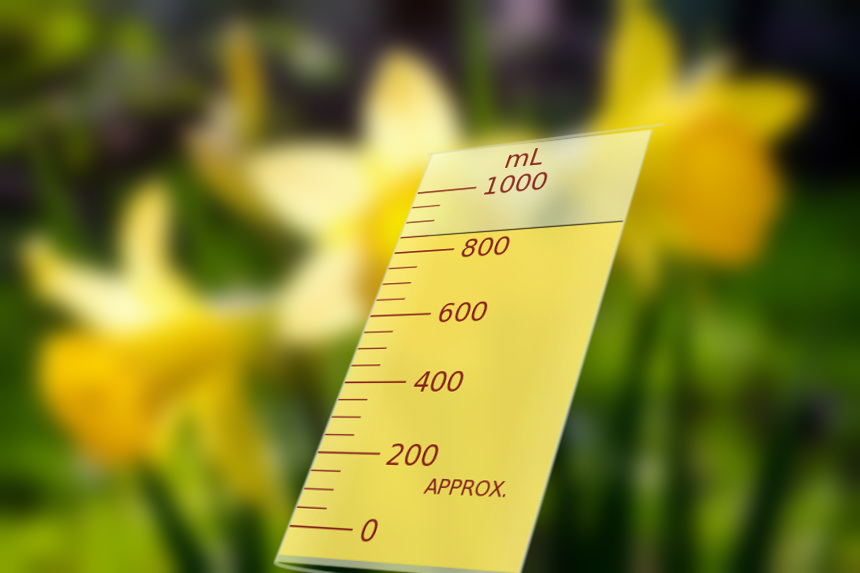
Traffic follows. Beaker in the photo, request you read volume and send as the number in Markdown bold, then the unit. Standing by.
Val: **850** mL
